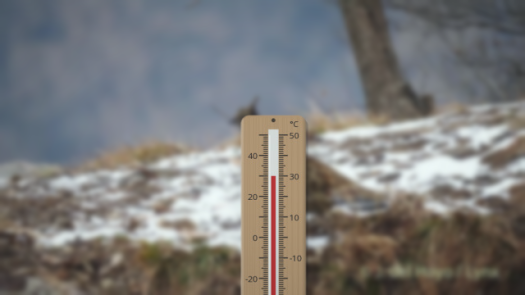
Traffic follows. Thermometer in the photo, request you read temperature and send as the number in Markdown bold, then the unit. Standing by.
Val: **30** °C
